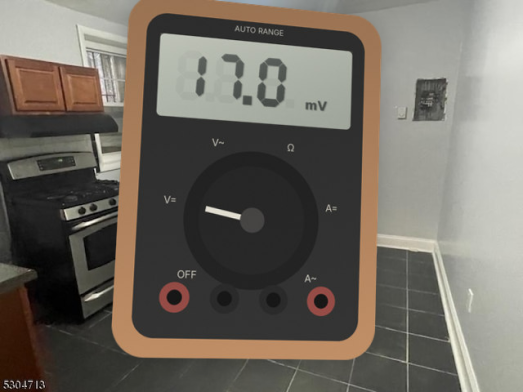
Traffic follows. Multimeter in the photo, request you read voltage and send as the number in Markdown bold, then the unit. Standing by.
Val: **17.0** mV
